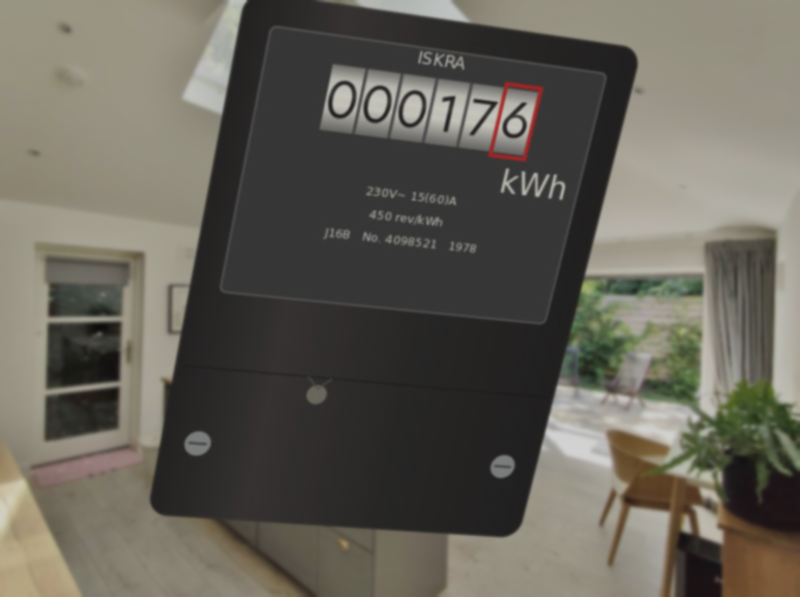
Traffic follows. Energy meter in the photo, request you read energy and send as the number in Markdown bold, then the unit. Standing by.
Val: **17.6** kWh
